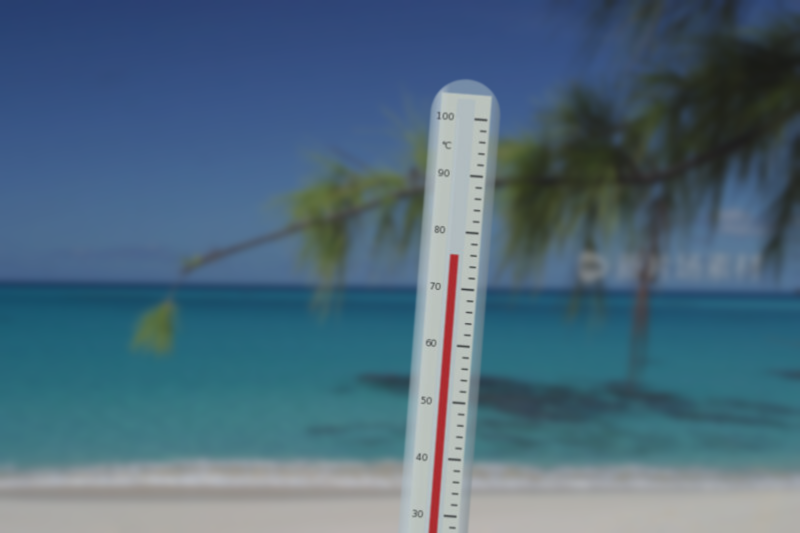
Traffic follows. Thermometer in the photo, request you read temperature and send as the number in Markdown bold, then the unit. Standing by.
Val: **76** °C
